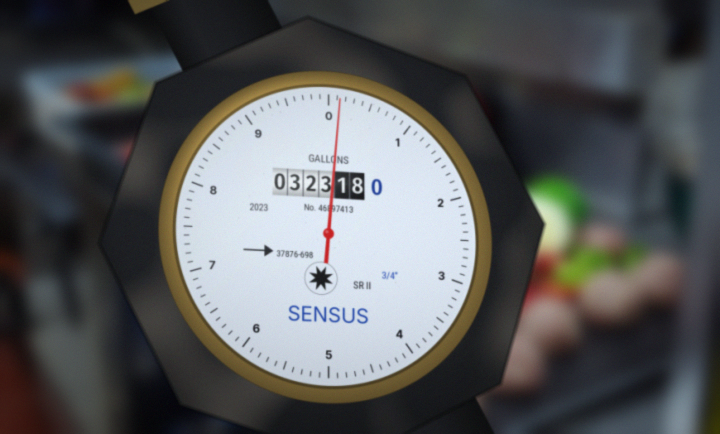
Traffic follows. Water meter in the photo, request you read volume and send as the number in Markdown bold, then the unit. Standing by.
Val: **323180.1** gal
